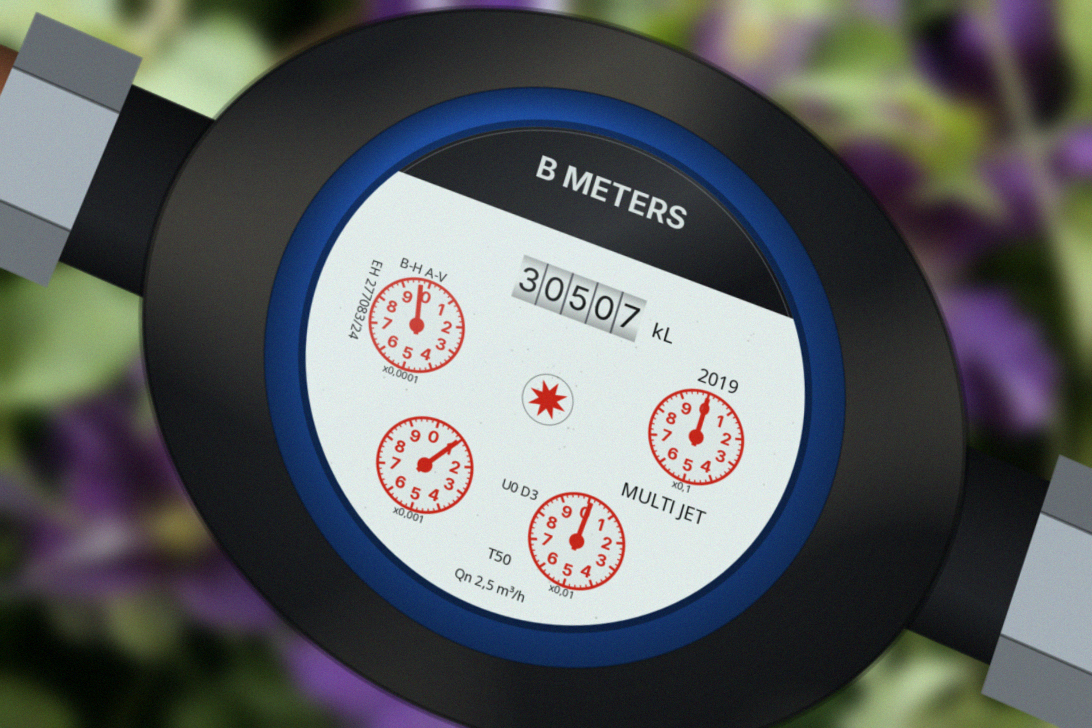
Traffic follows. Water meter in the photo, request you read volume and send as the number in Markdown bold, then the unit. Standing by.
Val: **30507.0009** kL
